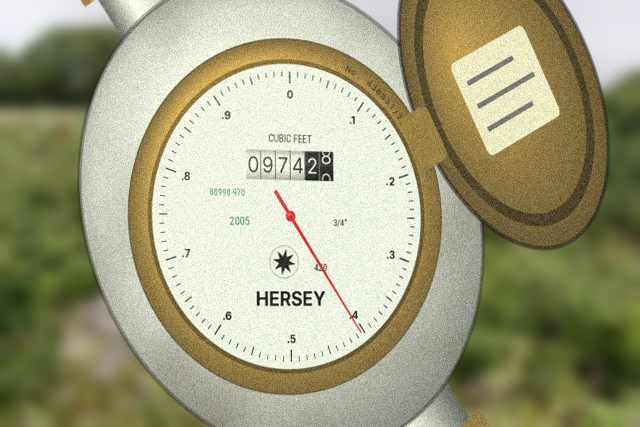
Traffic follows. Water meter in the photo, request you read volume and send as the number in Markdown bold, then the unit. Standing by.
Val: **97428.40** ft³
